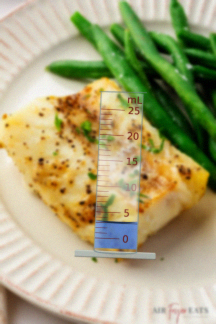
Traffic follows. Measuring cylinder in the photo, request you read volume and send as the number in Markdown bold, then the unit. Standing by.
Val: **3** mL
